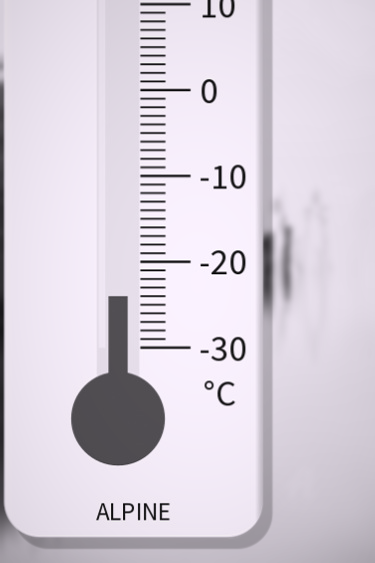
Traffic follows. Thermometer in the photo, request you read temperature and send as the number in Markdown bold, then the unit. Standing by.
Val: **-24** °C
